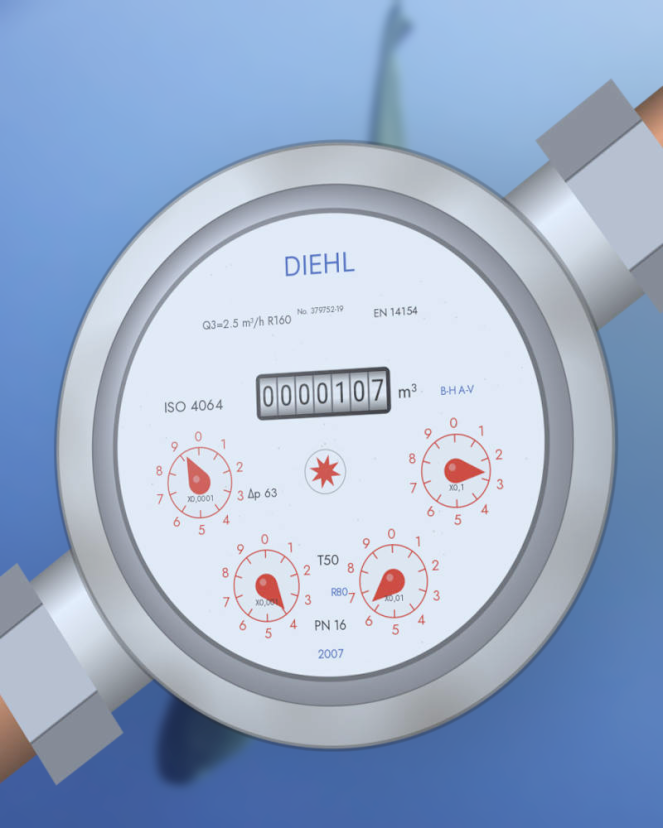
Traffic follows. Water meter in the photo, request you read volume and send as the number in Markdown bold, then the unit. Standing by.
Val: **107.2639** m³
